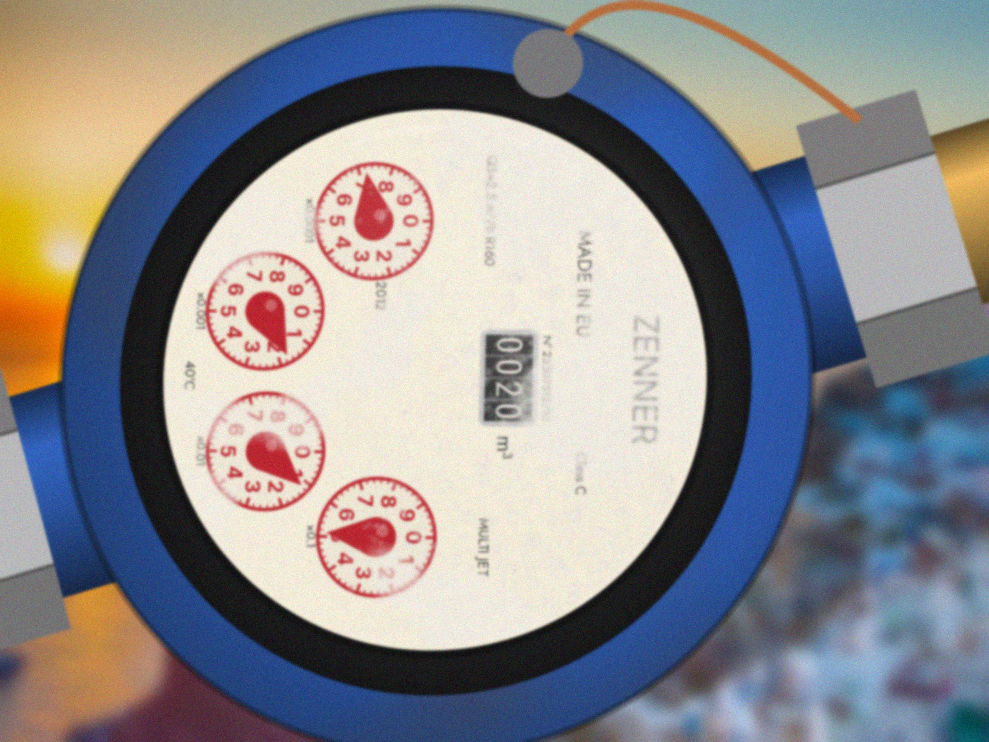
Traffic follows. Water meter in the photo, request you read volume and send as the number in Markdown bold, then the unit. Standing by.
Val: **20.5117** m³
